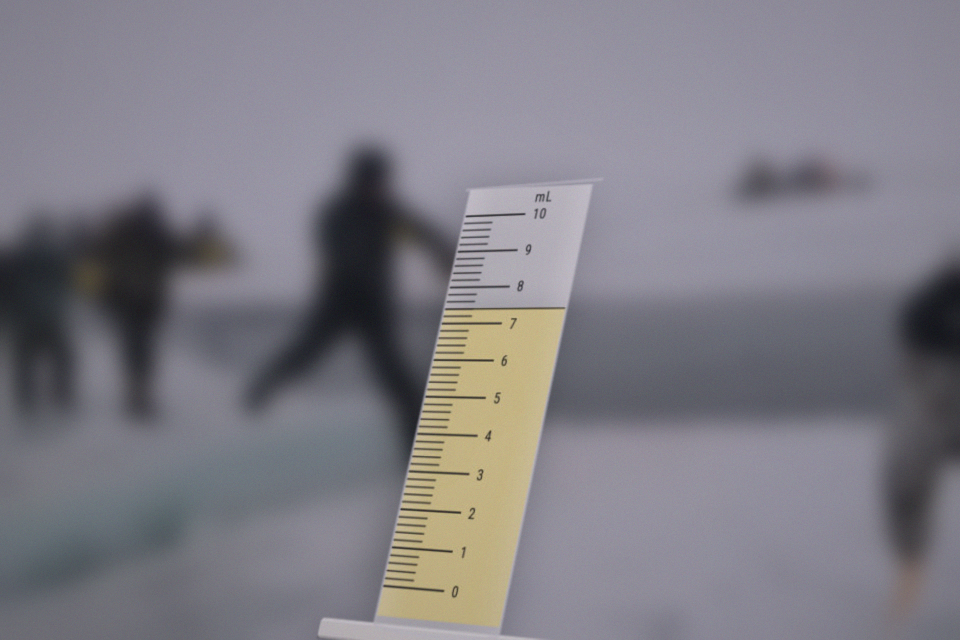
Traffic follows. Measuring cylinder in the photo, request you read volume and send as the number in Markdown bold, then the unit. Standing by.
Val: **7.4** mL
